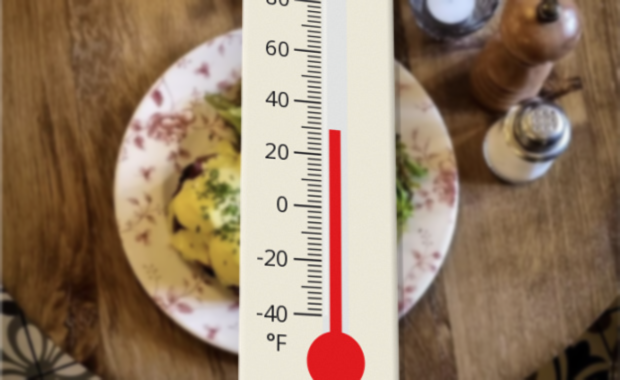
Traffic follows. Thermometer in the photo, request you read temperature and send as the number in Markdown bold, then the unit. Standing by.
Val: **30** °F
